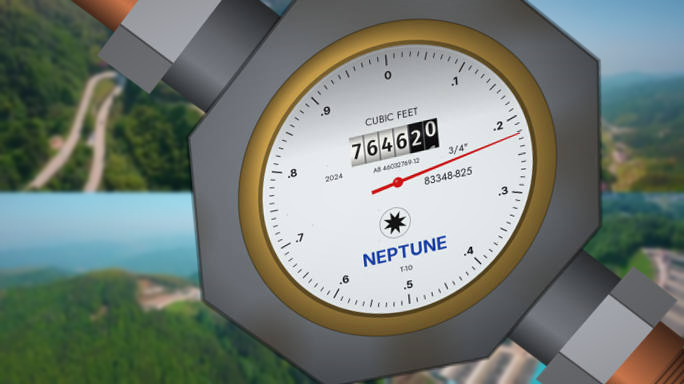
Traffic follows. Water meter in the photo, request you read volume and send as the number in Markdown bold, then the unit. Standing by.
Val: **764620.22** ft³
